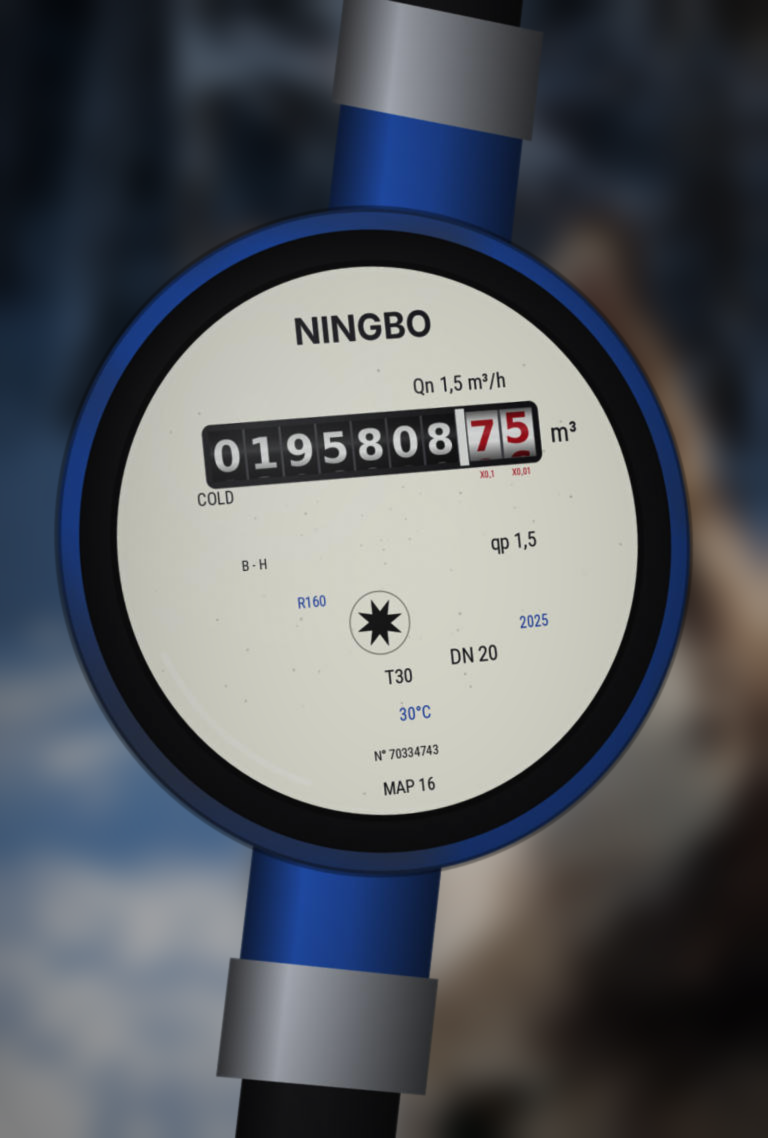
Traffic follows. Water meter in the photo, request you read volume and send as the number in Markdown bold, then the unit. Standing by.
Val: **195808.75** m³
